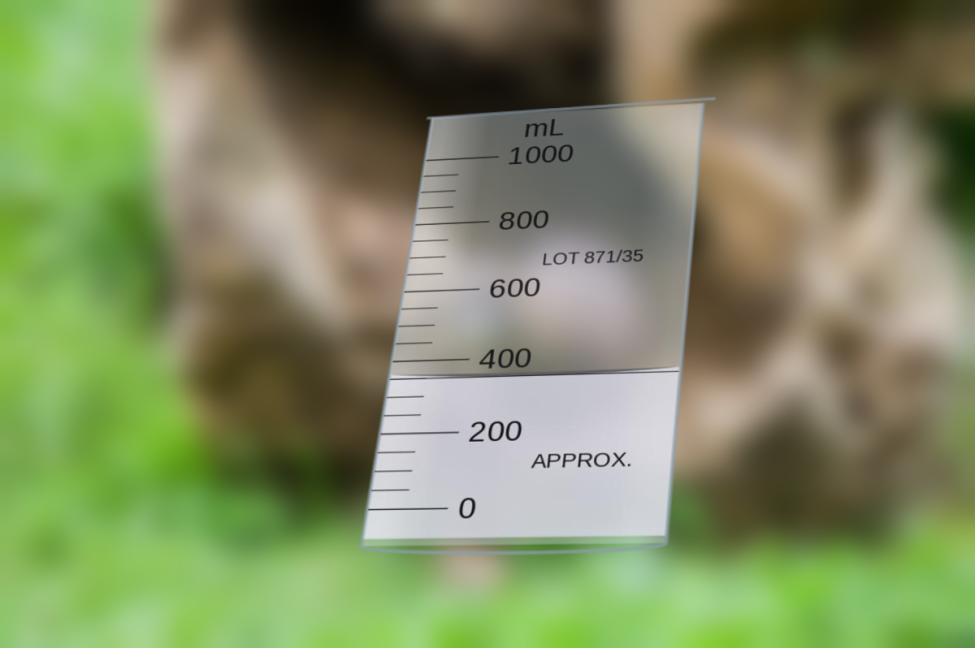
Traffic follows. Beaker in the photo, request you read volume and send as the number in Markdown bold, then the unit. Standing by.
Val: **350** mL
